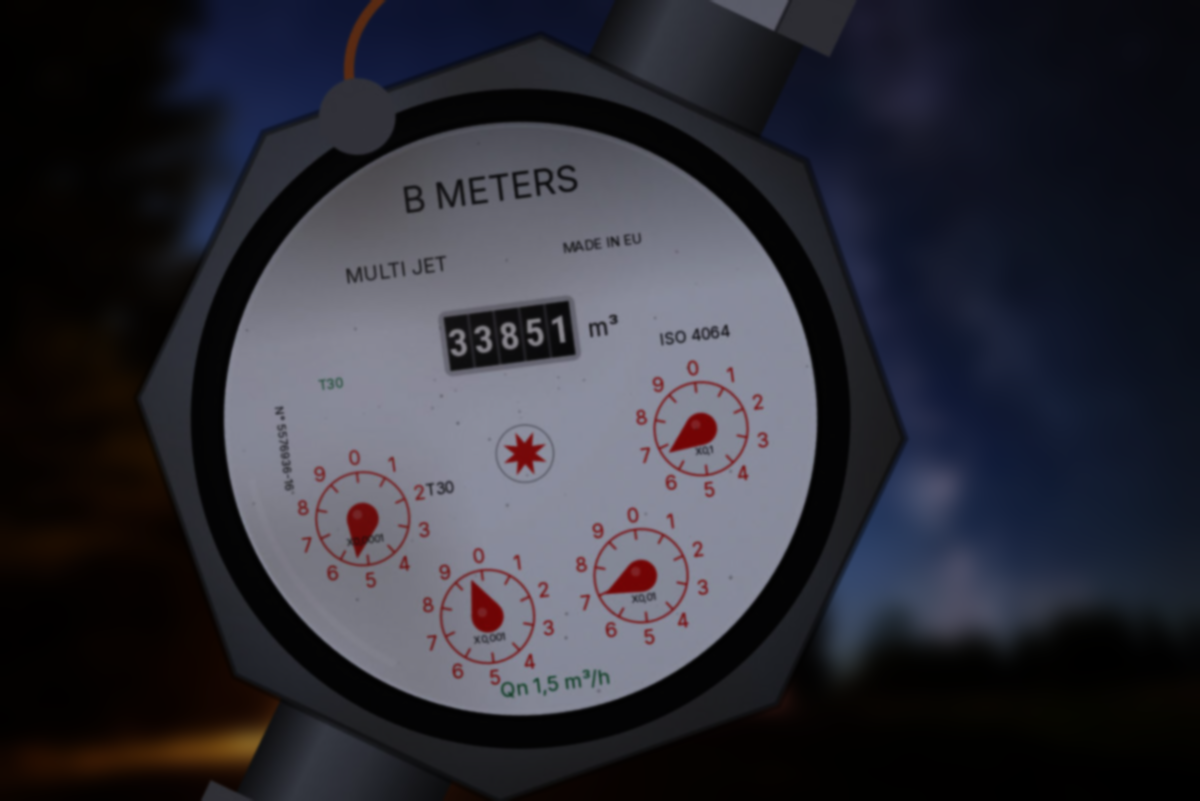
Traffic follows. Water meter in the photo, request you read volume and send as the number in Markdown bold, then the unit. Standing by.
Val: **33851.6695** m³
